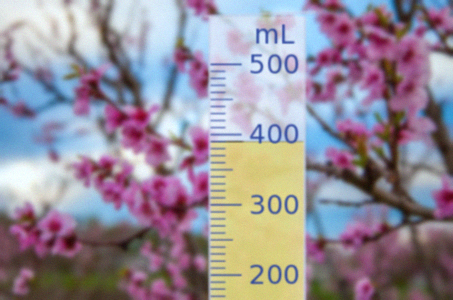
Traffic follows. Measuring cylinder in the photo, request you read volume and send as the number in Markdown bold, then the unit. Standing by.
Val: **390** mL
